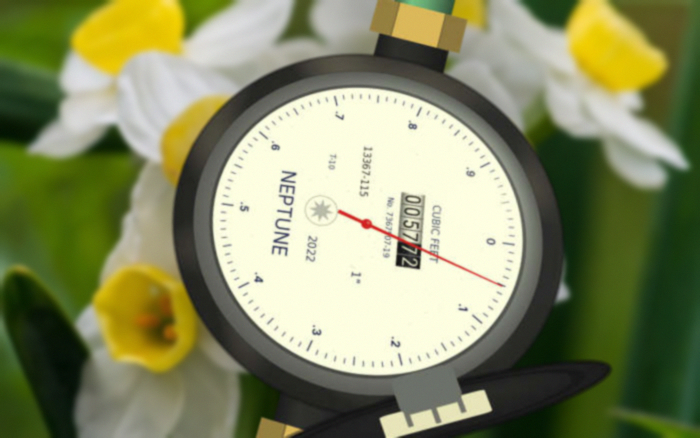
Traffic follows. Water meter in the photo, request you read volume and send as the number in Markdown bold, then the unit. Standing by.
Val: **5772.05** ft³
